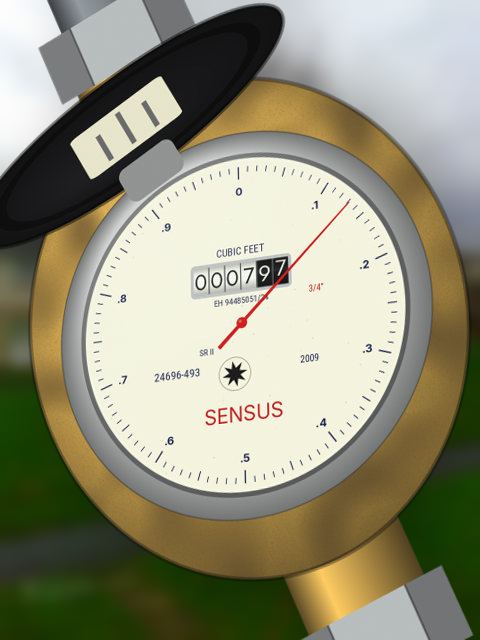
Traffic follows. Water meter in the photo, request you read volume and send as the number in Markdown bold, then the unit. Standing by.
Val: **797.13** ft³
